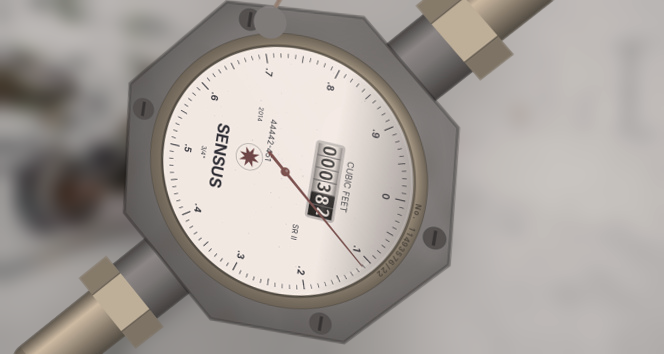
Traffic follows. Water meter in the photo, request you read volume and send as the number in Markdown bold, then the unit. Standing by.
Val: **382.11** ft³
